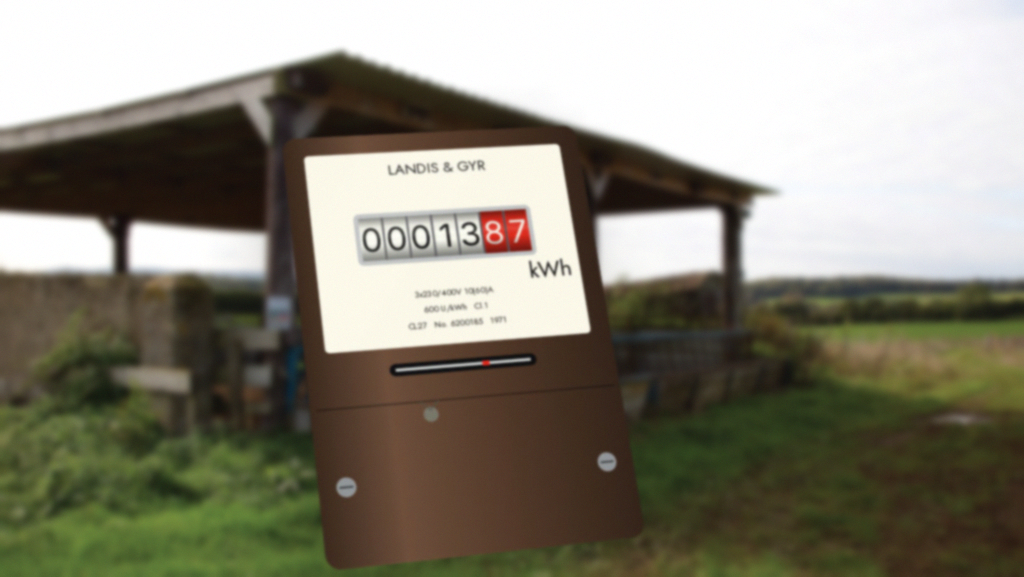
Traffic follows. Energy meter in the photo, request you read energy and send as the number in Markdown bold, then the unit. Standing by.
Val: **13.87** kWh
